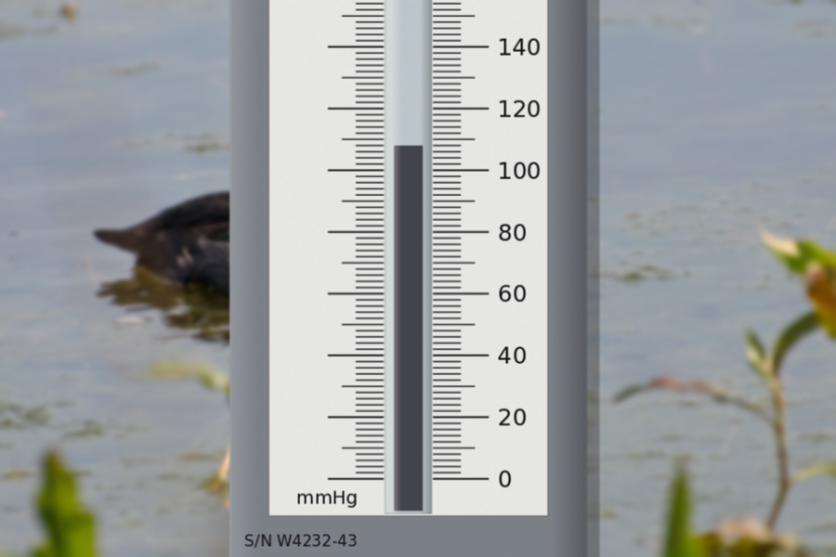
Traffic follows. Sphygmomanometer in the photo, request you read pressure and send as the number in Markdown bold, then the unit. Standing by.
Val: **108** mmHg
